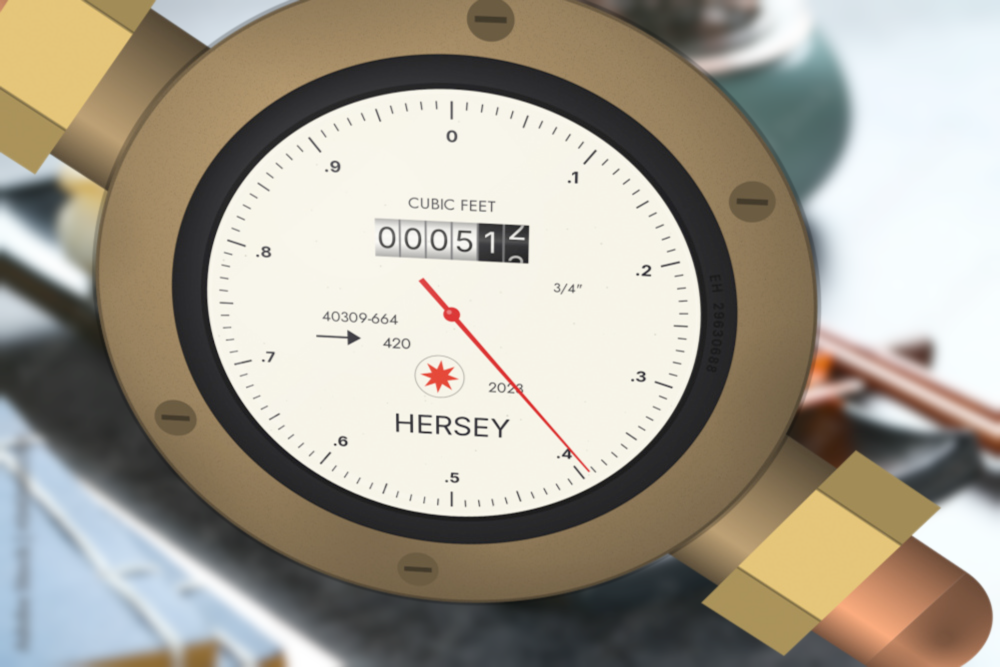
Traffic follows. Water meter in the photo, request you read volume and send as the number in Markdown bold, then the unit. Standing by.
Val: **512.39** ft³
